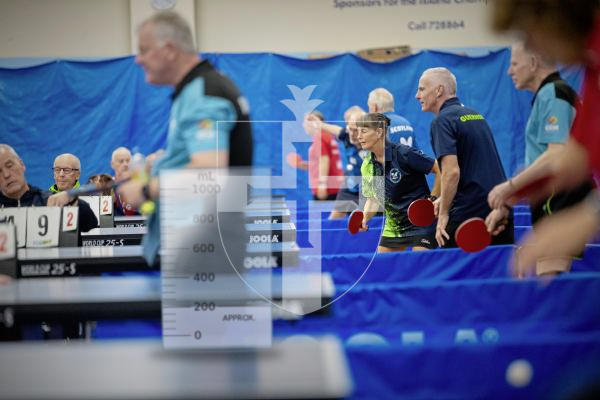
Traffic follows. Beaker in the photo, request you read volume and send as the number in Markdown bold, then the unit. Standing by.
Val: **200** mL
